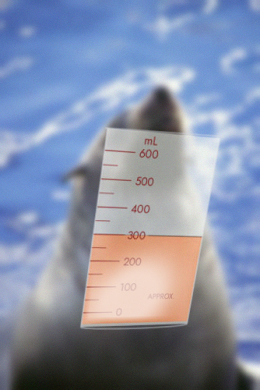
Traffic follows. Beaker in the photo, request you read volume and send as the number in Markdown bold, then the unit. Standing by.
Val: **300** mL
